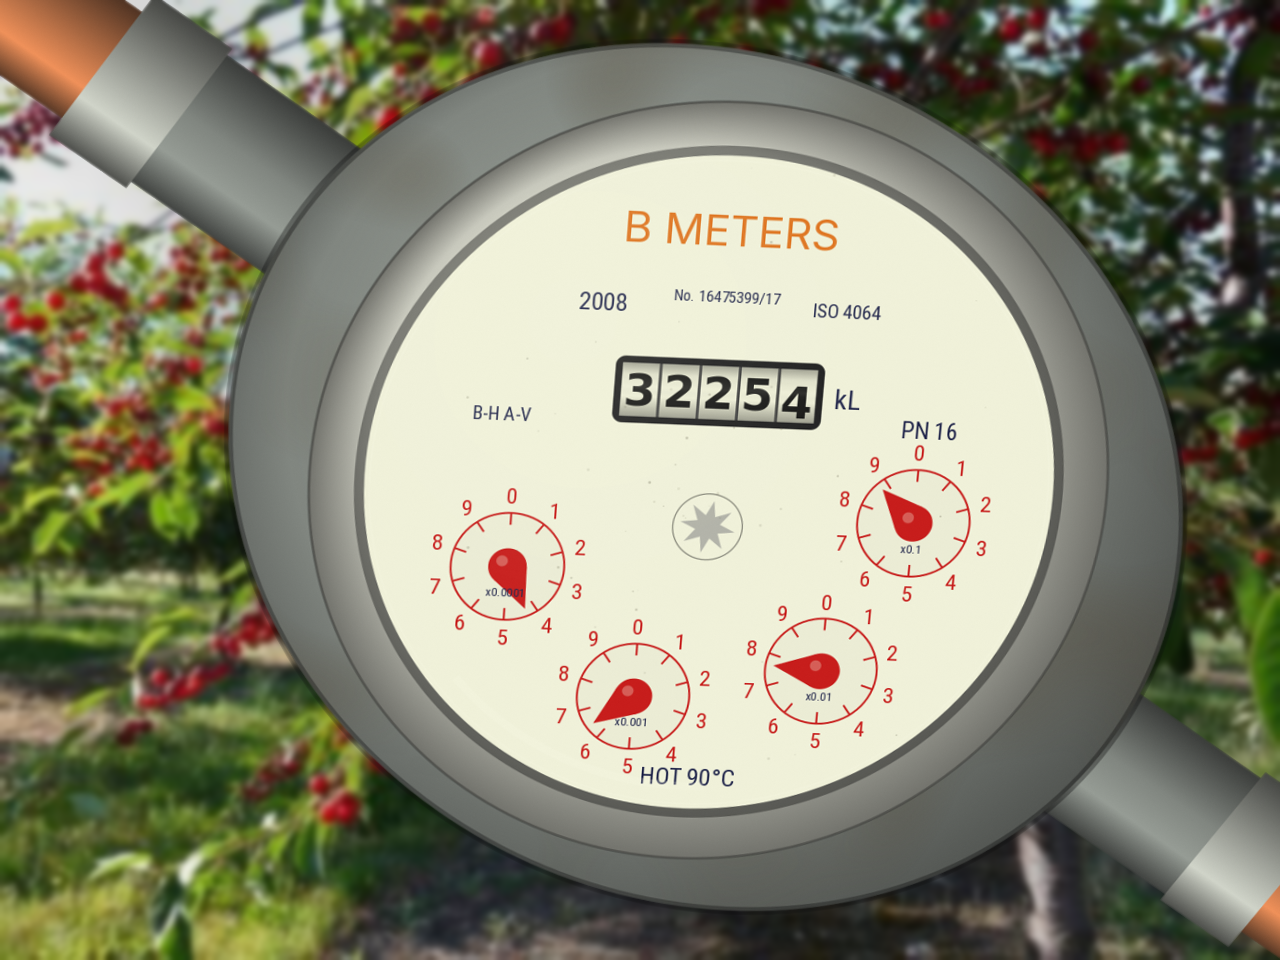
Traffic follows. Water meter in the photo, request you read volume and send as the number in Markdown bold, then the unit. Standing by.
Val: **32253.8764** kL
